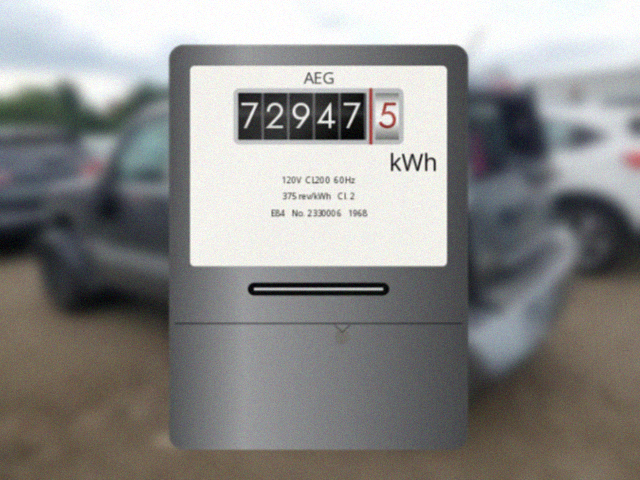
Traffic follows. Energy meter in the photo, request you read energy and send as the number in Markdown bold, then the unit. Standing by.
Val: **72947.5** kWh
